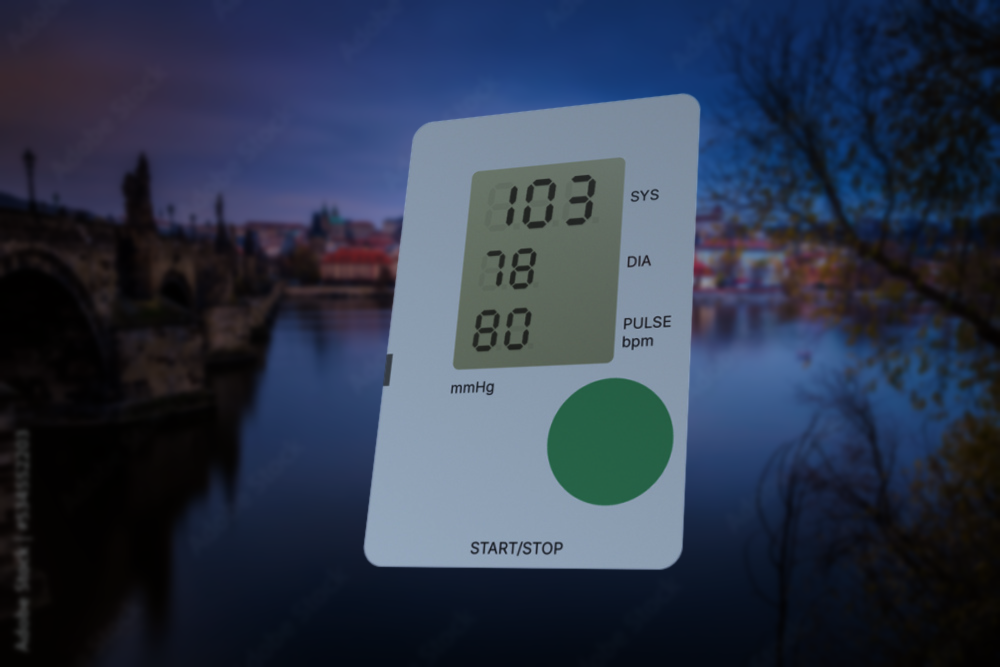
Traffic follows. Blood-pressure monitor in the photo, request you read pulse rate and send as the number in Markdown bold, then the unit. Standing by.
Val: **80** bpm
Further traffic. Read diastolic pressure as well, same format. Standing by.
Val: **78** mmHg
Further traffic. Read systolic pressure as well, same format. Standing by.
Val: **103** mmHg
